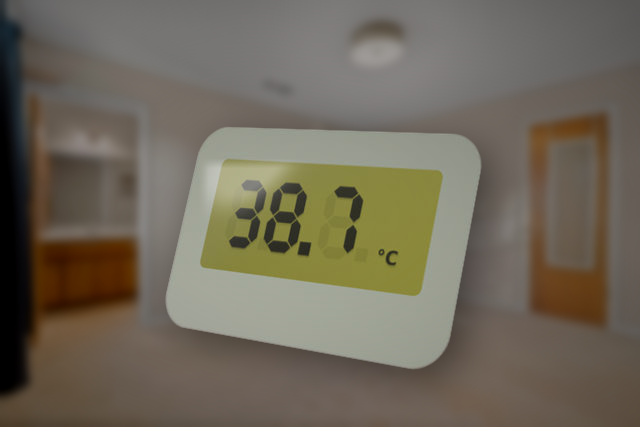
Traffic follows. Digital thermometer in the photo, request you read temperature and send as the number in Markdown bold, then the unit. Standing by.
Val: **38.7** °C
